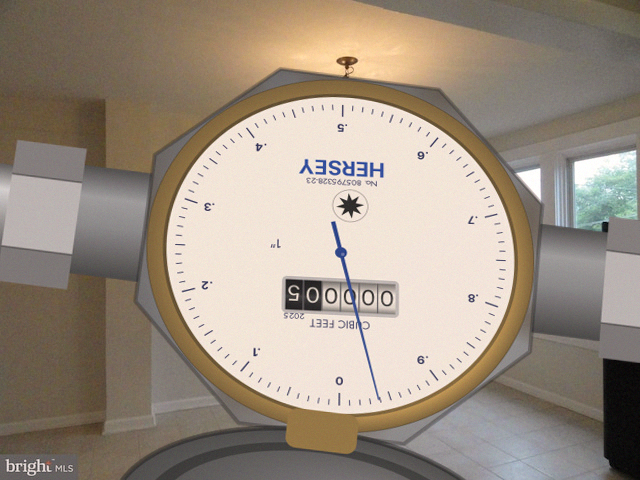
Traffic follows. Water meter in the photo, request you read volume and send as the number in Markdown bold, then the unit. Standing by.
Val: **4.96** ft³
